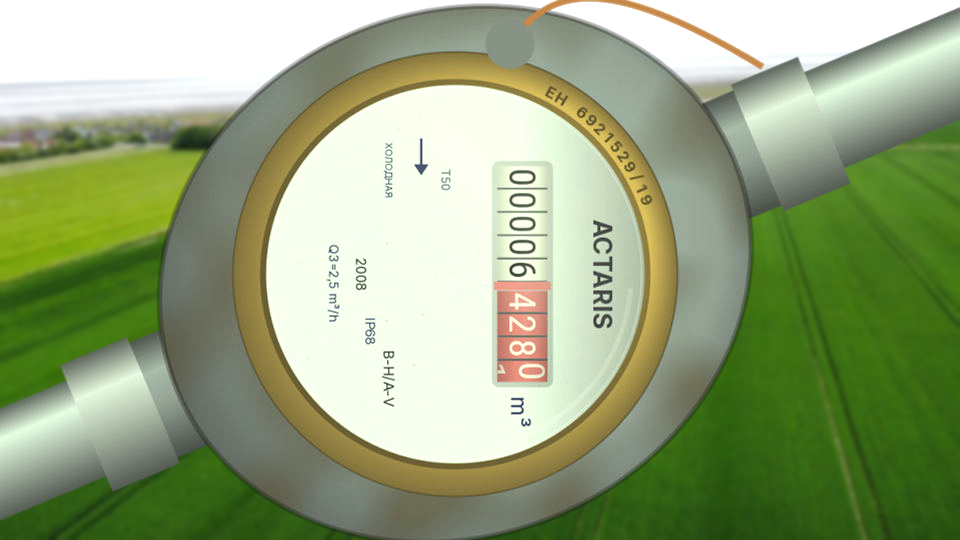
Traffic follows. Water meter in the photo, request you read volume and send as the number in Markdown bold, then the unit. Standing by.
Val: **6.4280** m³
